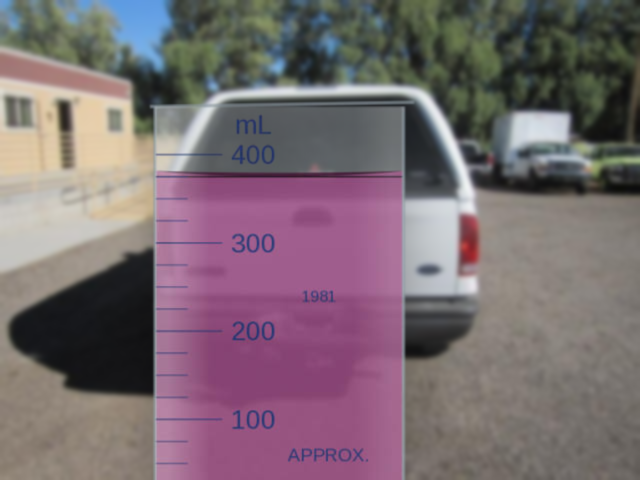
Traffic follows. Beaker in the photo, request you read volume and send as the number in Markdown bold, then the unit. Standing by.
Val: **375** mL
